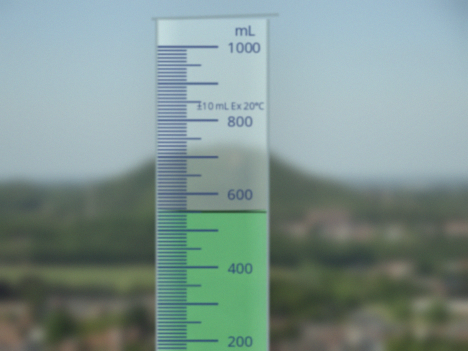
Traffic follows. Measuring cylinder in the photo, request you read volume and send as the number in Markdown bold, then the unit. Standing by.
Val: **550** mL
